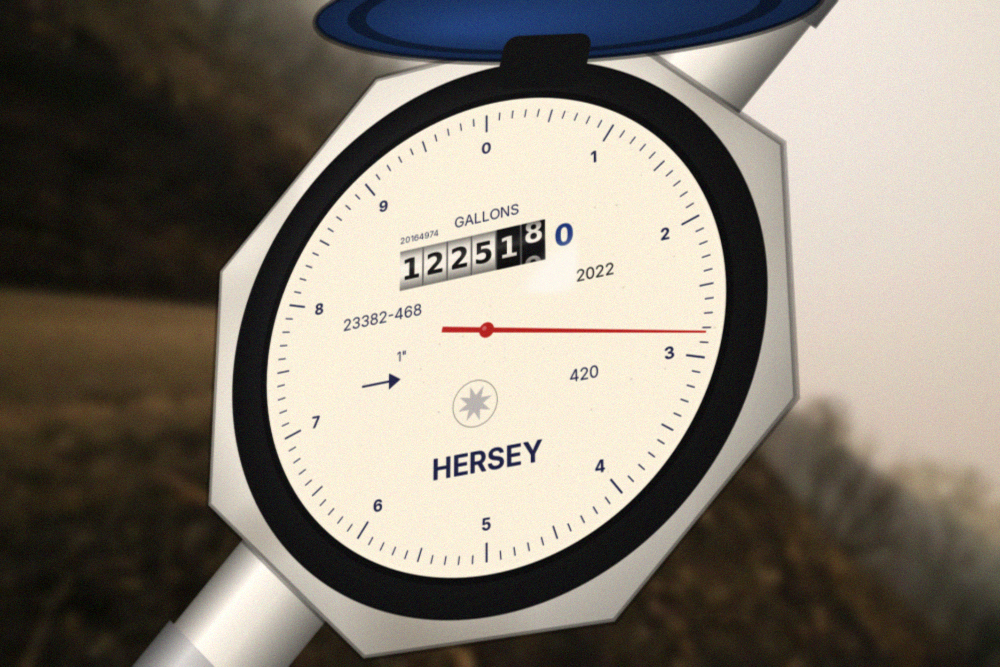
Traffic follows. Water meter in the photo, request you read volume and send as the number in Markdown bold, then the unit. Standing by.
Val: **1225182.8** gal
